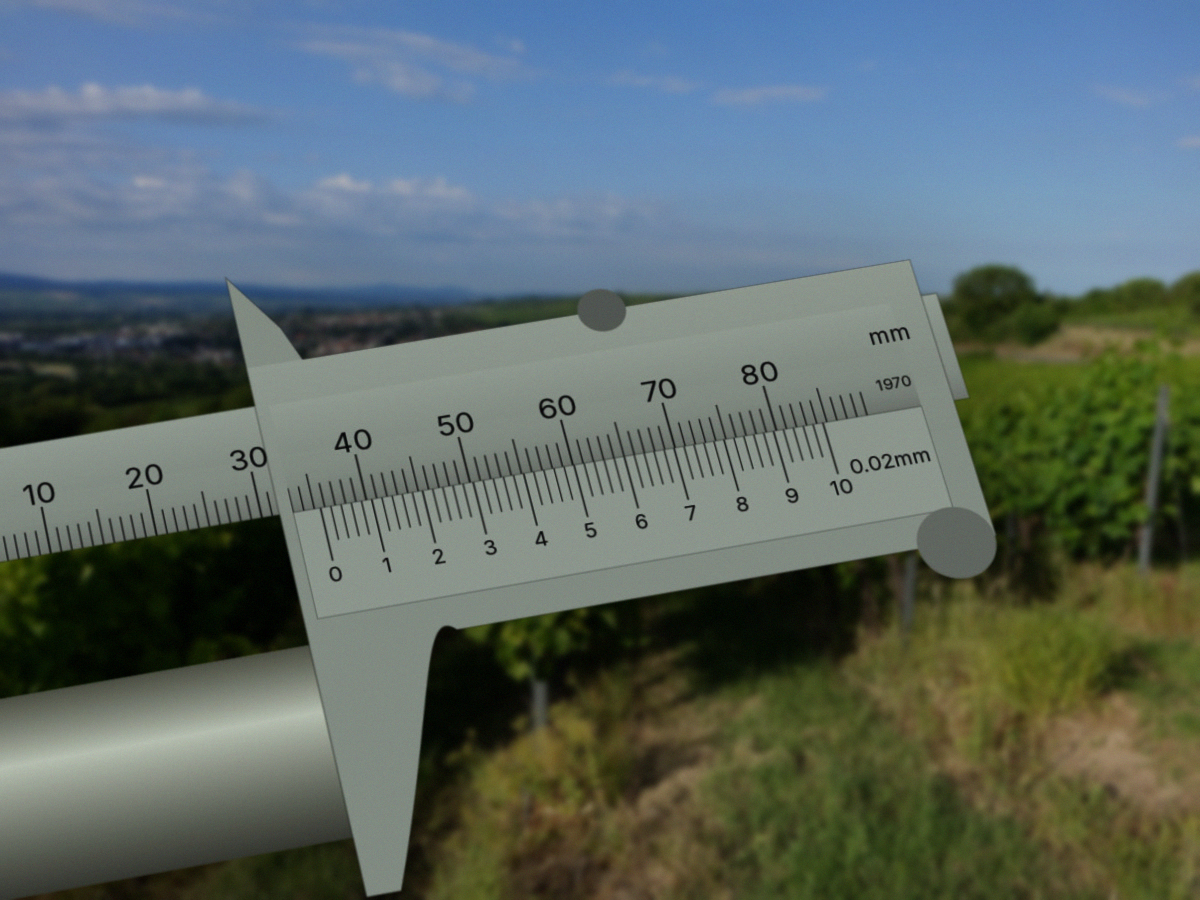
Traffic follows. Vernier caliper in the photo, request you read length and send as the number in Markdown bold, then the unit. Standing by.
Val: **35.6** mm
